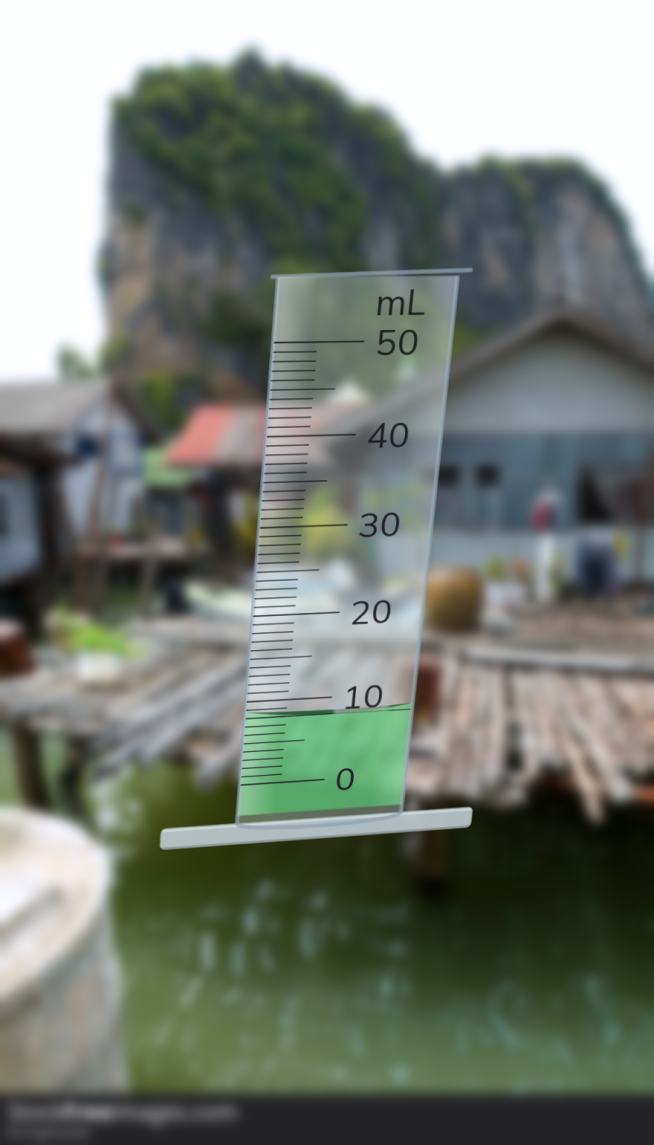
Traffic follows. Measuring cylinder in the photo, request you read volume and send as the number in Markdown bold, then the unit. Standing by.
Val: **8** mL
